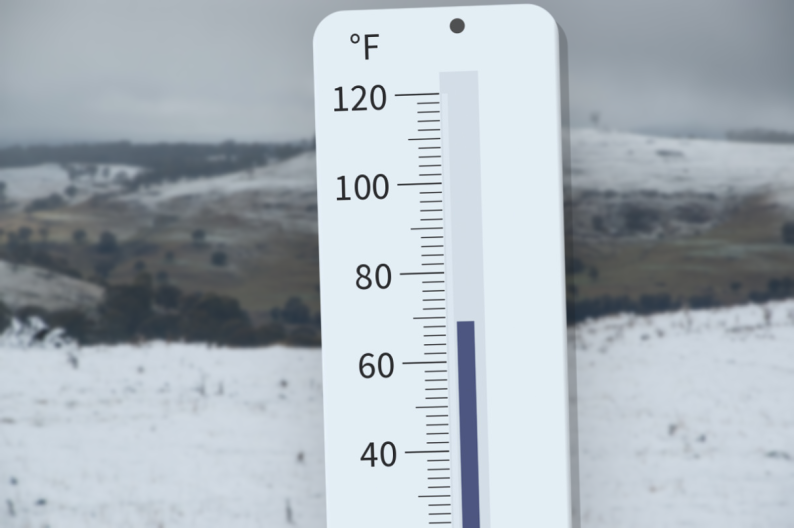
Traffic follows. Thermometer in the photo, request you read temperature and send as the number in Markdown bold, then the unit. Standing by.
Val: **69** °F
